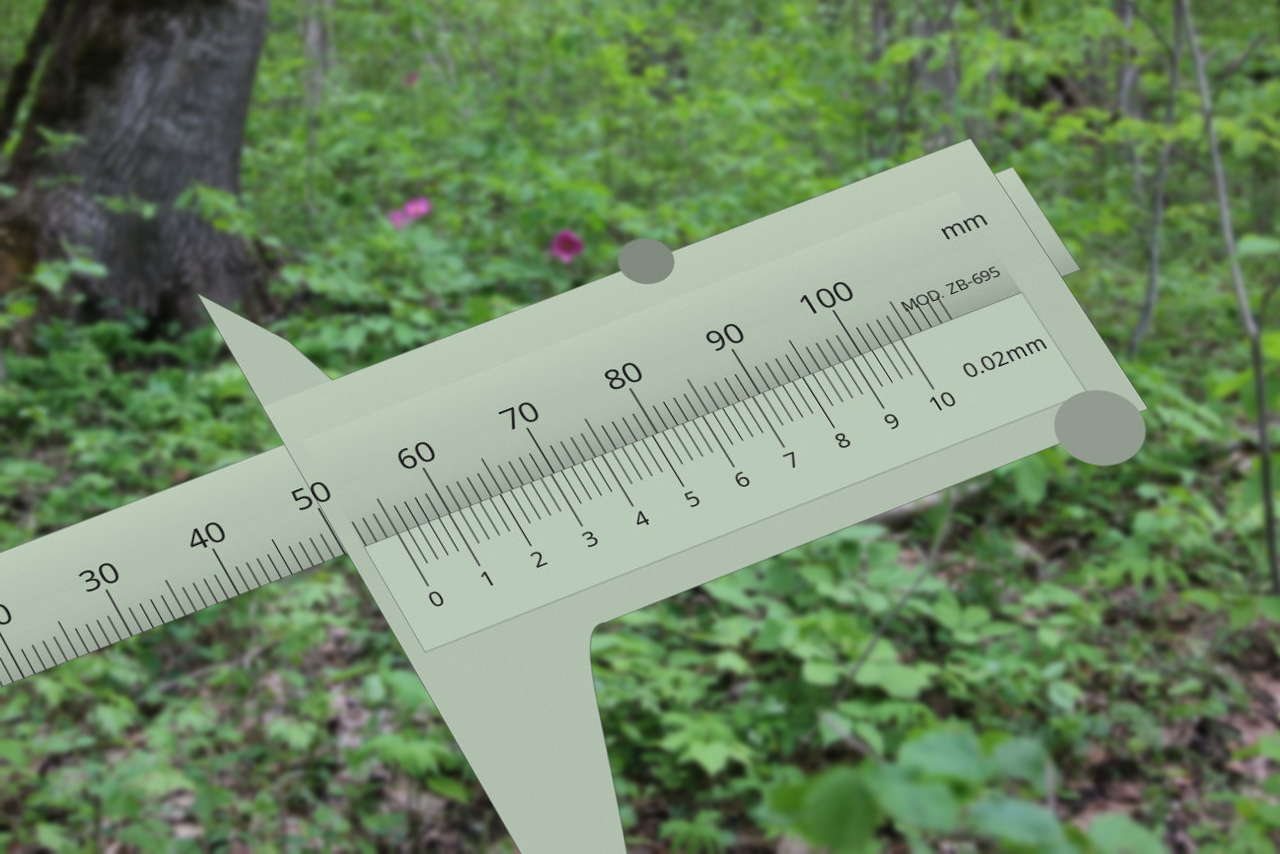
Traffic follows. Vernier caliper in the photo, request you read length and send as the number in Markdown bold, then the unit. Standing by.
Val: **55.0** mm
